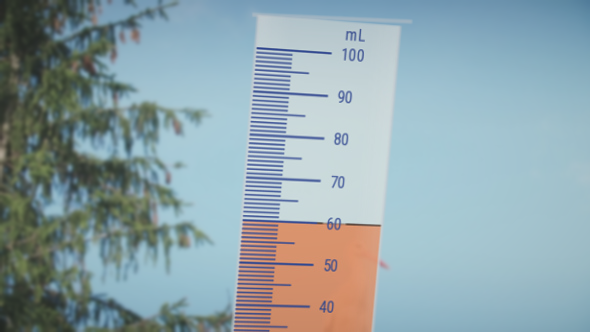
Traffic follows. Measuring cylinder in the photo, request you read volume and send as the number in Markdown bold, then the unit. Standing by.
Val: **60** mL
